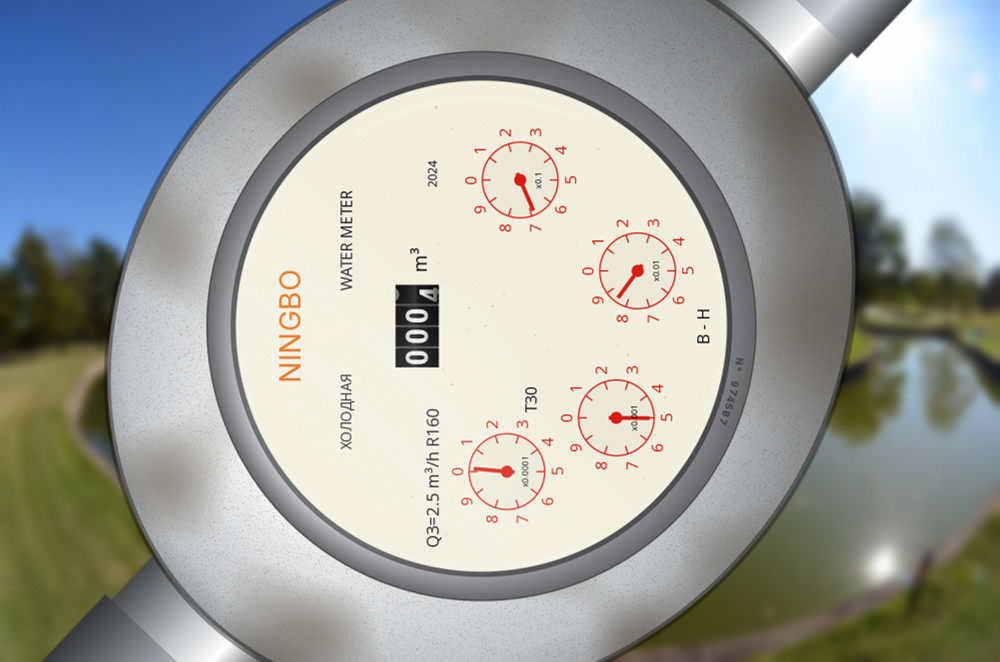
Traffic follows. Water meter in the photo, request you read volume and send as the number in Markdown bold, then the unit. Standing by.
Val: **3.6850** m³
